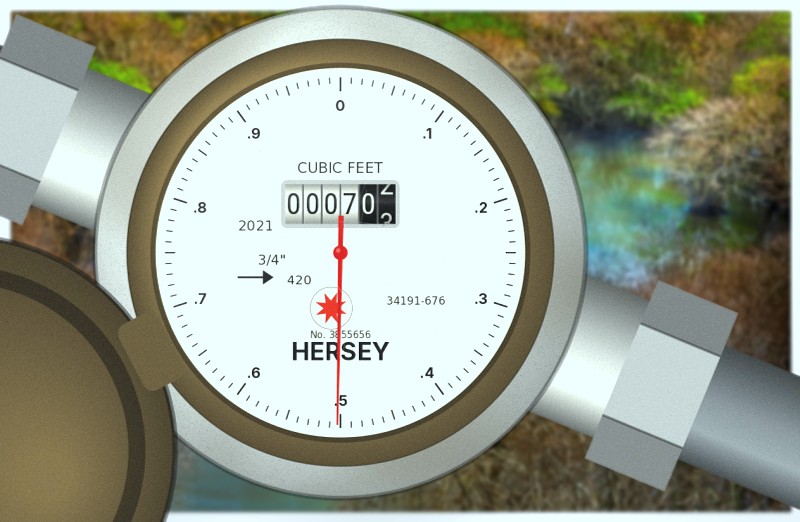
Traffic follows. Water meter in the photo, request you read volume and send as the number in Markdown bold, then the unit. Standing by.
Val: **702.50** ft³
